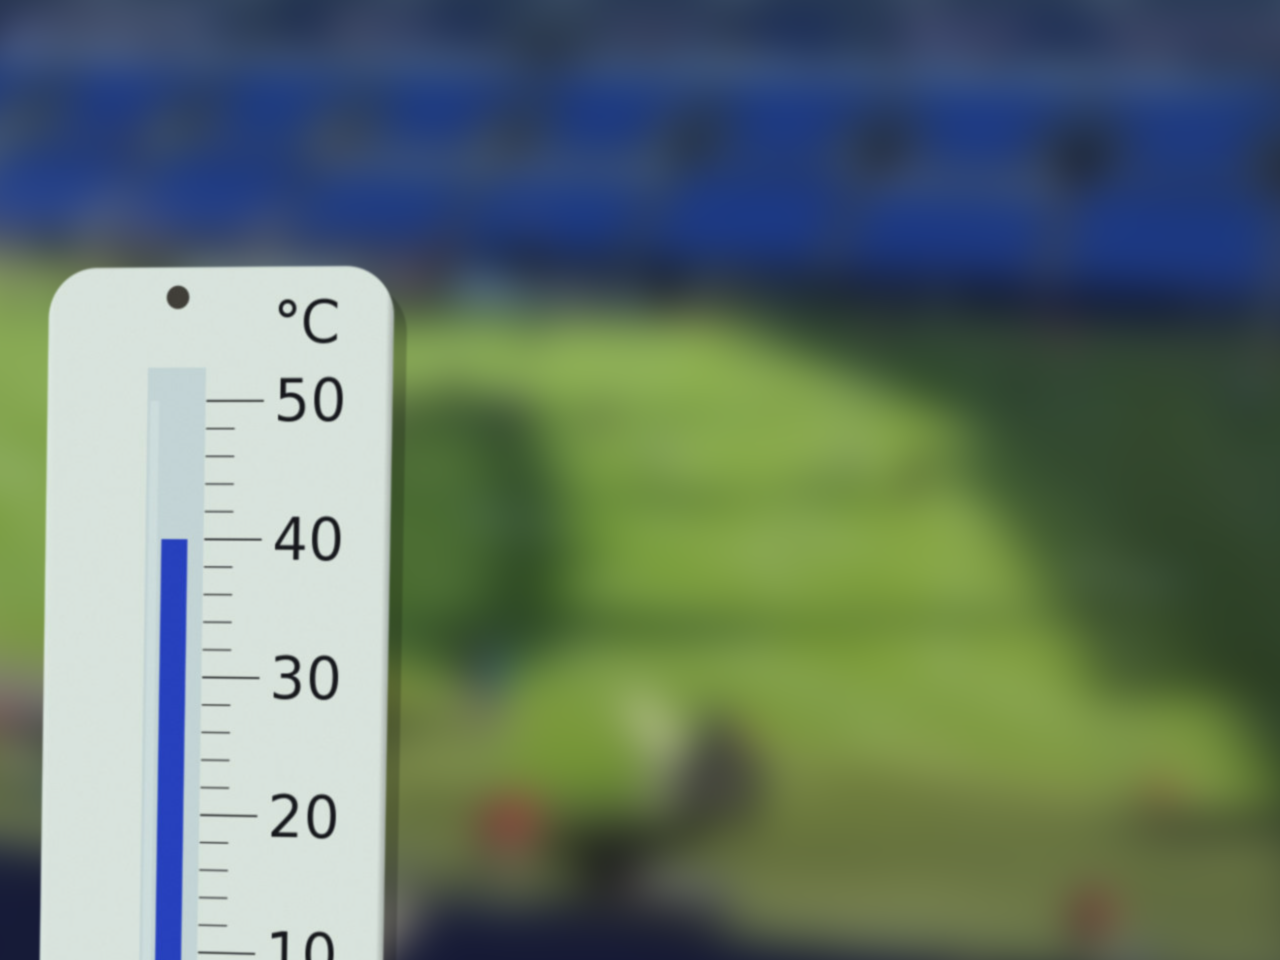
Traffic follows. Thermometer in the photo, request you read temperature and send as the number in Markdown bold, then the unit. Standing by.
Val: **40** °C
